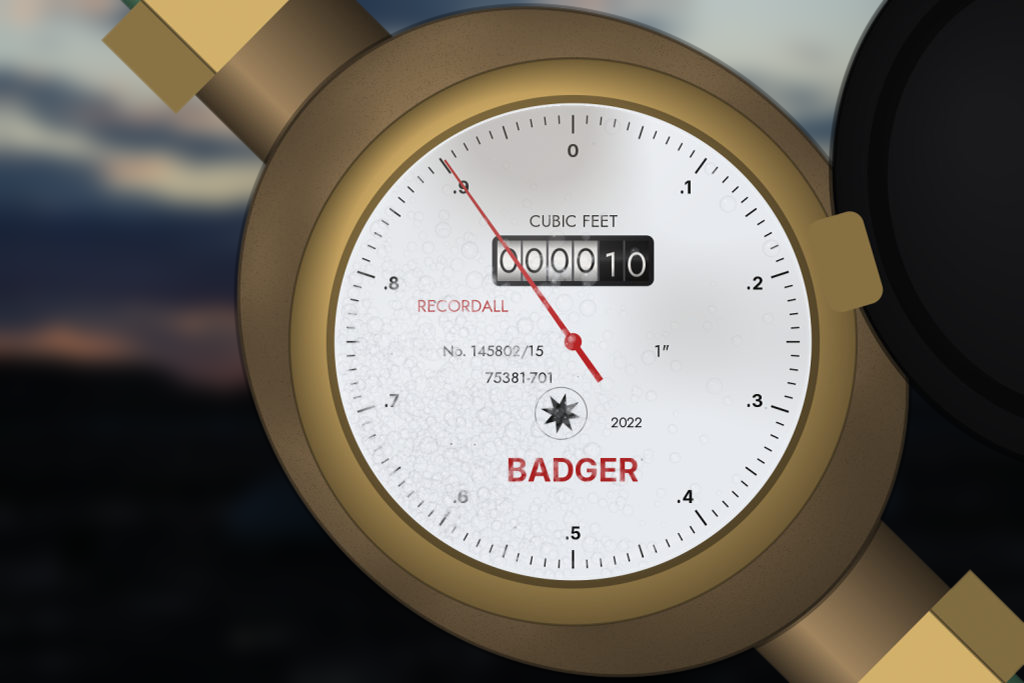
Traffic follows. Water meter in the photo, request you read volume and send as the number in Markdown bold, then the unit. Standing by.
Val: **9.90** ft³
